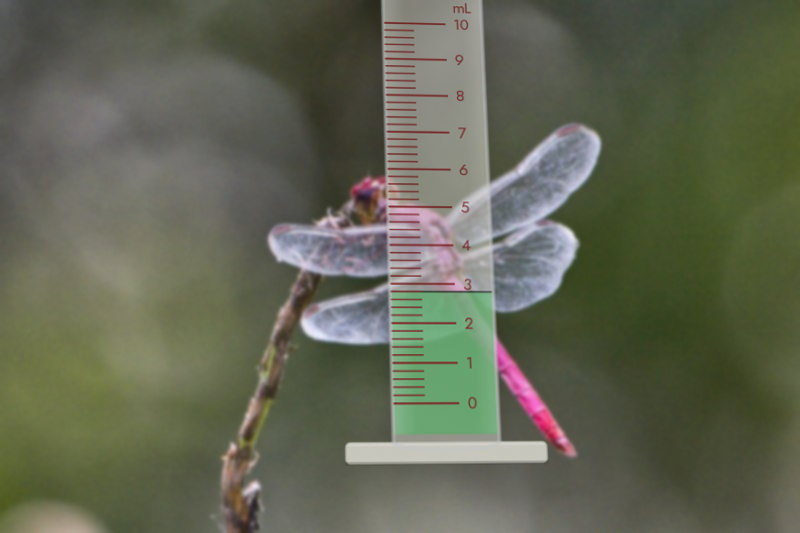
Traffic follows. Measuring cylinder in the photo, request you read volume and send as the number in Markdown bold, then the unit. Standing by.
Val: **2.8** mL
